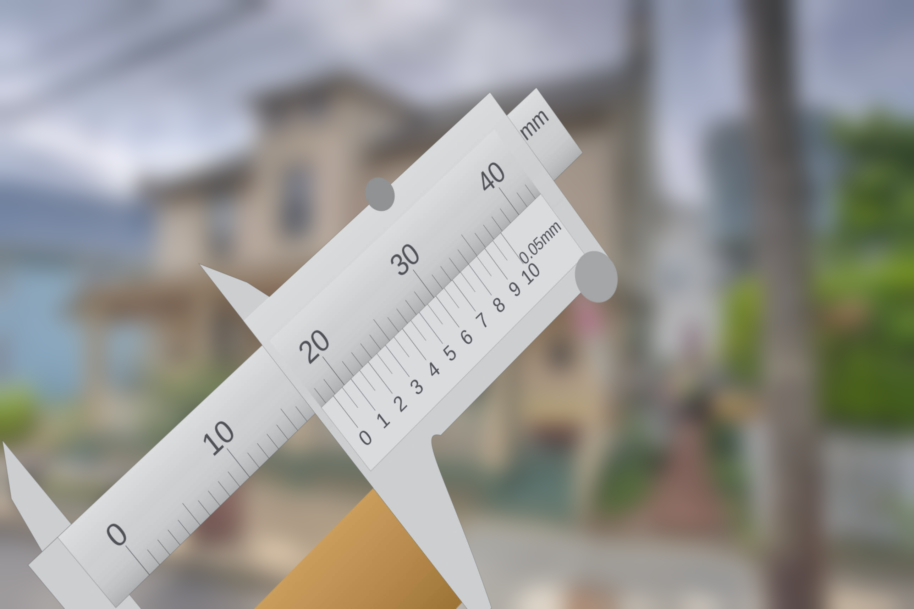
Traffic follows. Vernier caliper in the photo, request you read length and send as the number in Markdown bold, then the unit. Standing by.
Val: **18.8** mm
